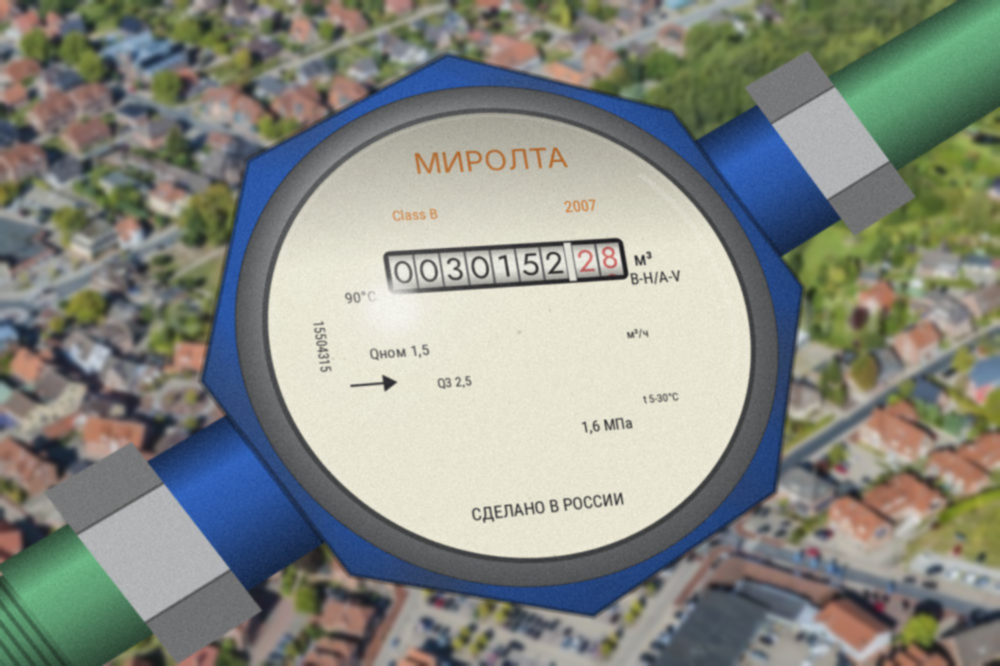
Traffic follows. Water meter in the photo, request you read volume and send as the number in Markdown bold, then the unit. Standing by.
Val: **30152.28** m³
